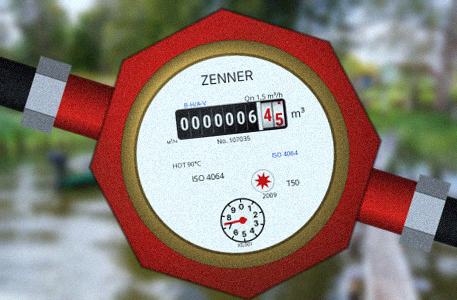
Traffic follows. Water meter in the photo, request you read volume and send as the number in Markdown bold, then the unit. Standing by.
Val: **6.447** m³
